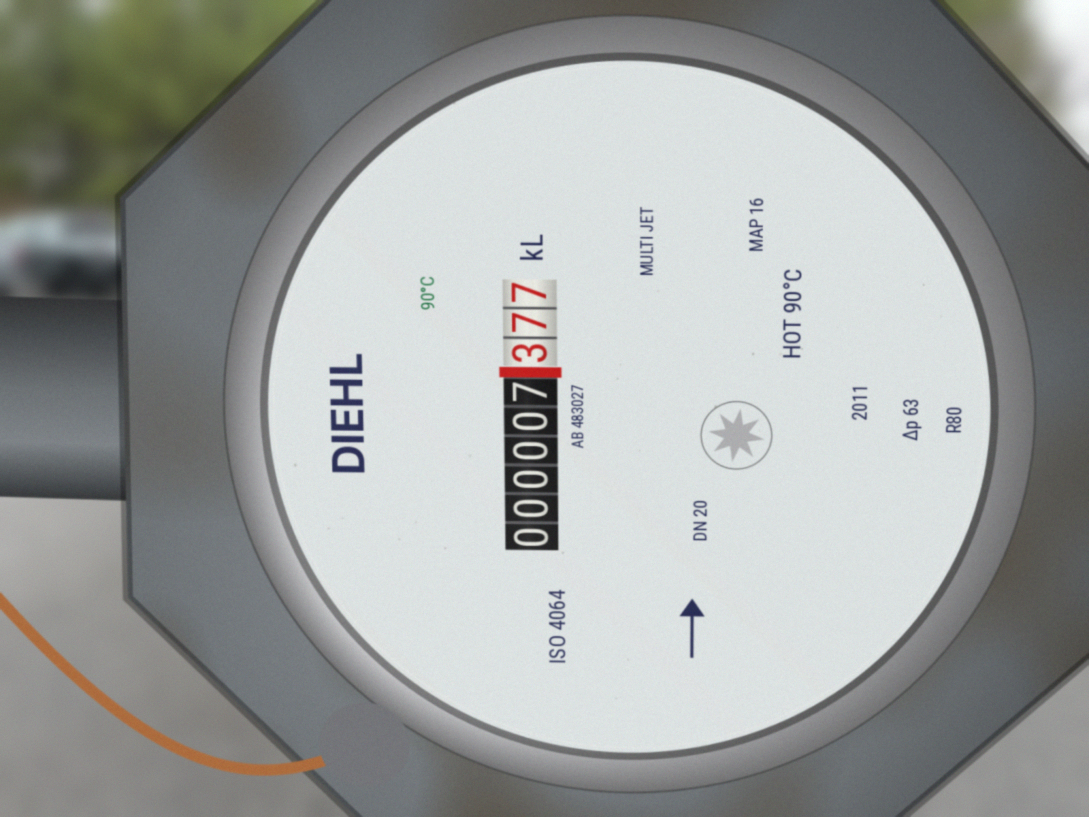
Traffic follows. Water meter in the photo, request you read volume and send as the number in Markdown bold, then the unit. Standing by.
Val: **7.377** kL
